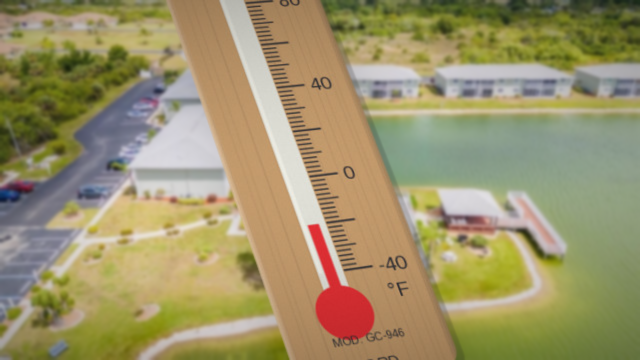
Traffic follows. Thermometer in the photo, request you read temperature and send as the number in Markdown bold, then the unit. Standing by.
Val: **-20** °F
